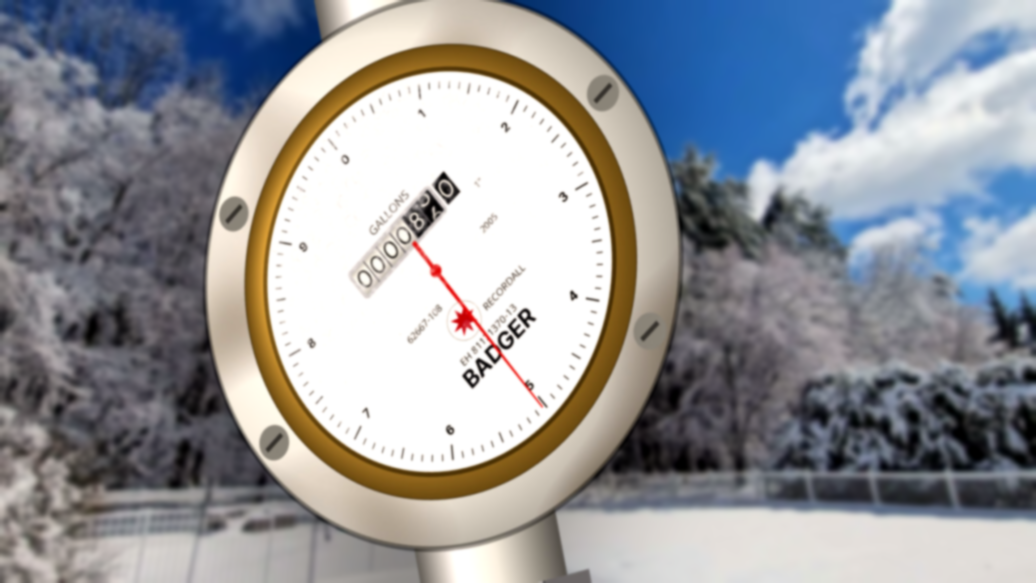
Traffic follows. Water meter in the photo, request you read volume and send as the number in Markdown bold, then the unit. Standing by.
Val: **855.0** gal
